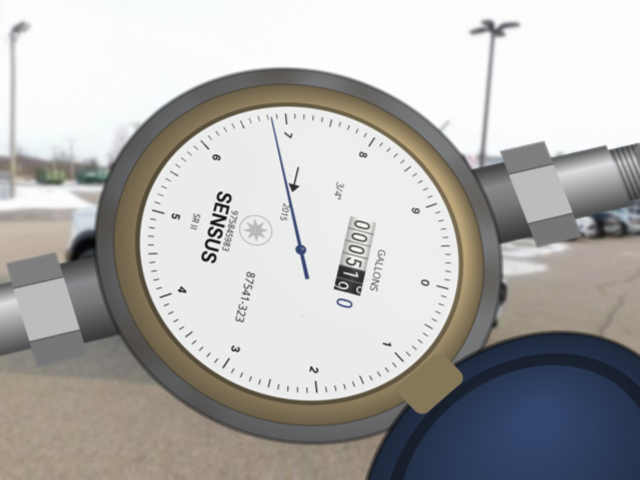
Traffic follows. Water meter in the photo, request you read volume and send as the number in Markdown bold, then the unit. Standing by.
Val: **5186.8** gal
